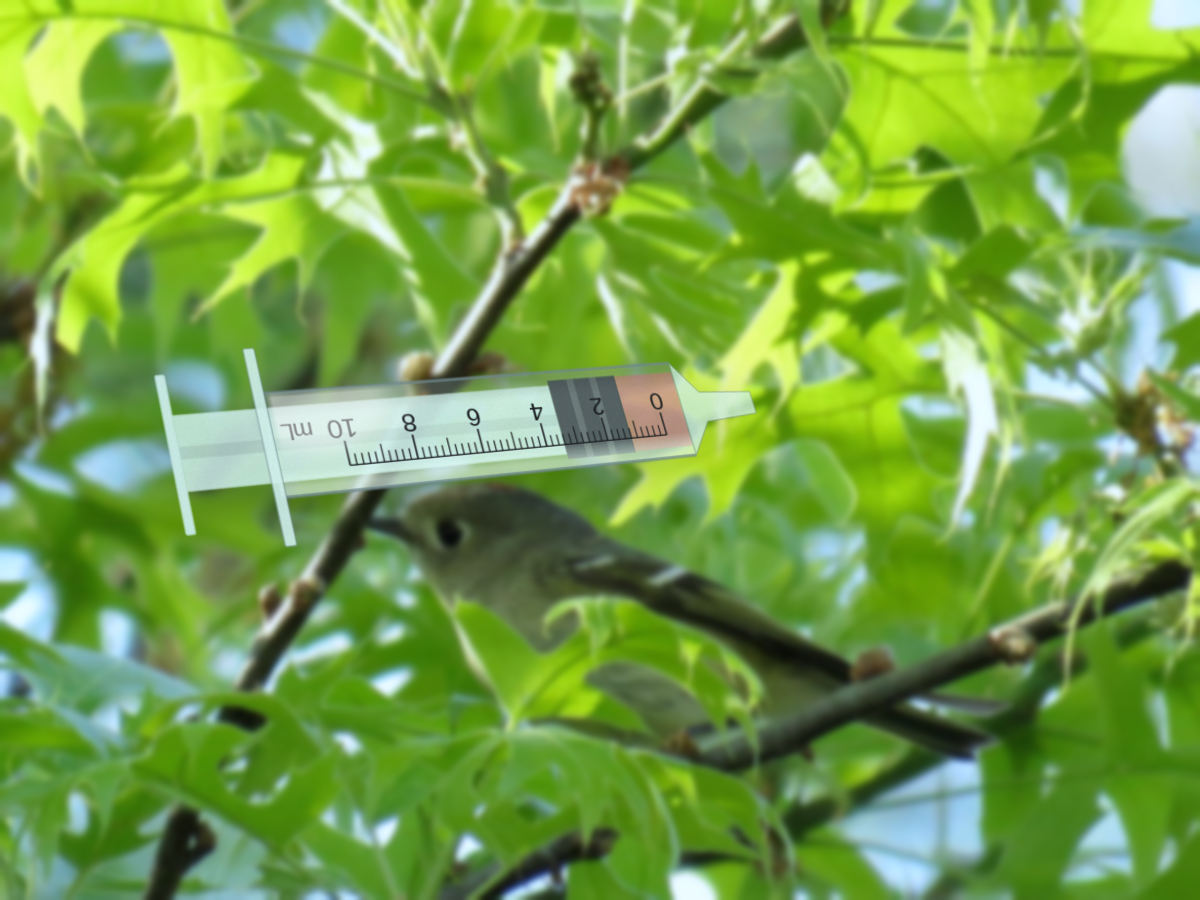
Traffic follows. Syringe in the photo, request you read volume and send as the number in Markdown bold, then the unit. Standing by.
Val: **1.2** mL
